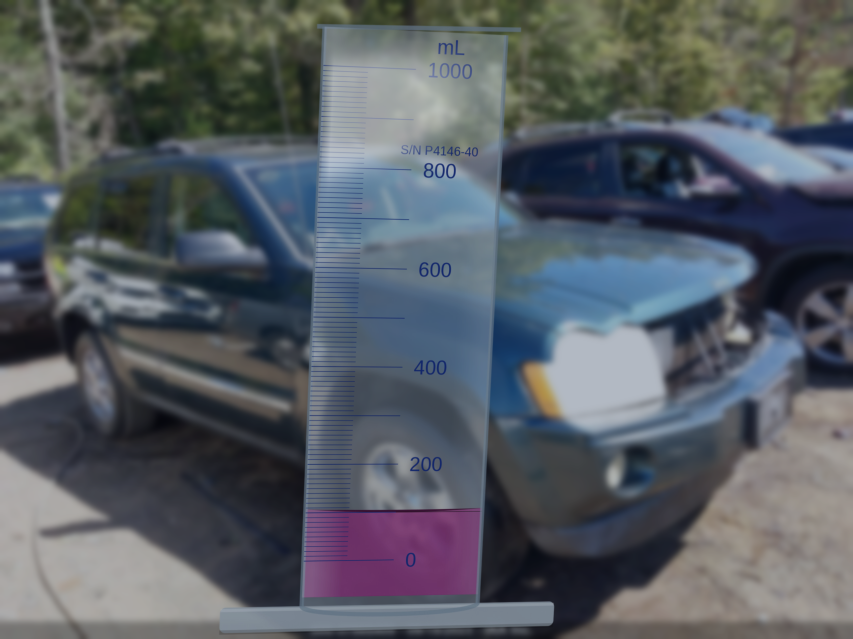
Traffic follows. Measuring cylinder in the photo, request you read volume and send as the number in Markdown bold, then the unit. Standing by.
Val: **100** mL
